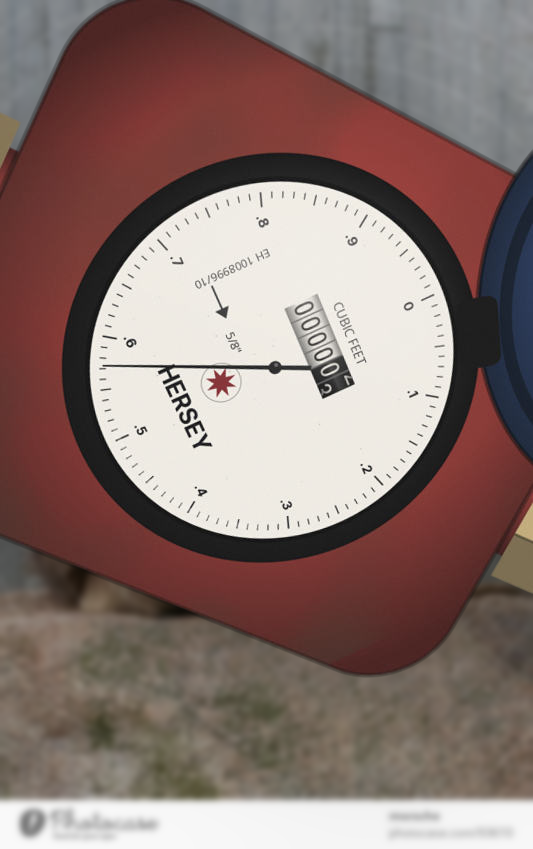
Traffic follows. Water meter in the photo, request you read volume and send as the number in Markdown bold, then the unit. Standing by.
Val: **2.57** ft³
